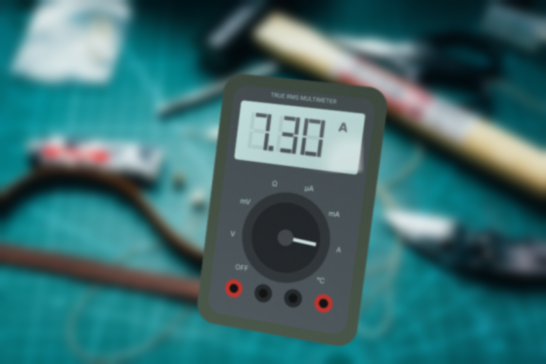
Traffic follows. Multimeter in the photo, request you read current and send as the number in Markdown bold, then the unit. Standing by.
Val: **7.30** A
